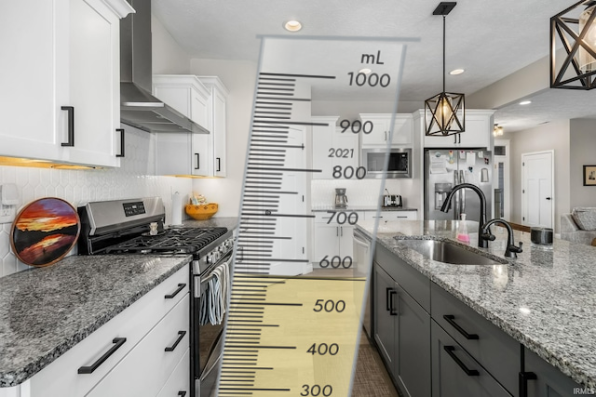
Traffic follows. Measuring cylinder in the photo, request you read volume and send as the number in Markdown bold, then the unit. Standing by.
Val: **560** mL
